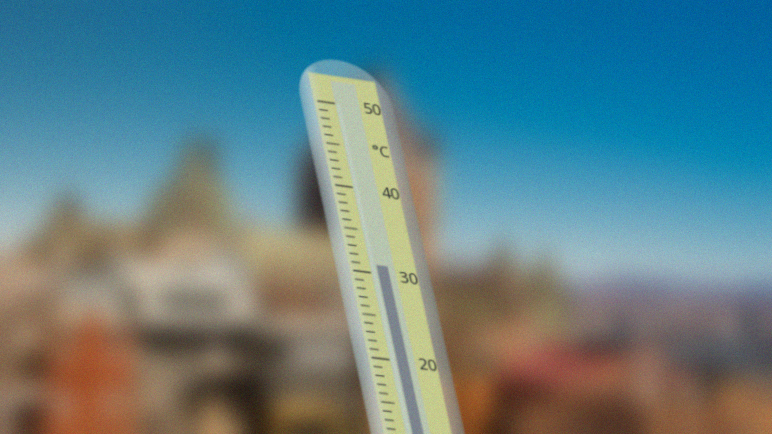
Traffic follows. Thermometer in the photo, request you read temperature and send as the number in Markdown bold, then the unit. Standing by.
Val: **31** °C
